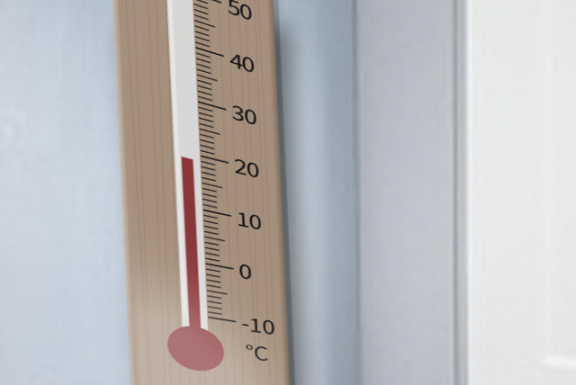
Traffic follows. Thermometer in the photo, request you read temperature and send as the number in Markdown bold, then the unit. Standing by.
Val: **19** °C
